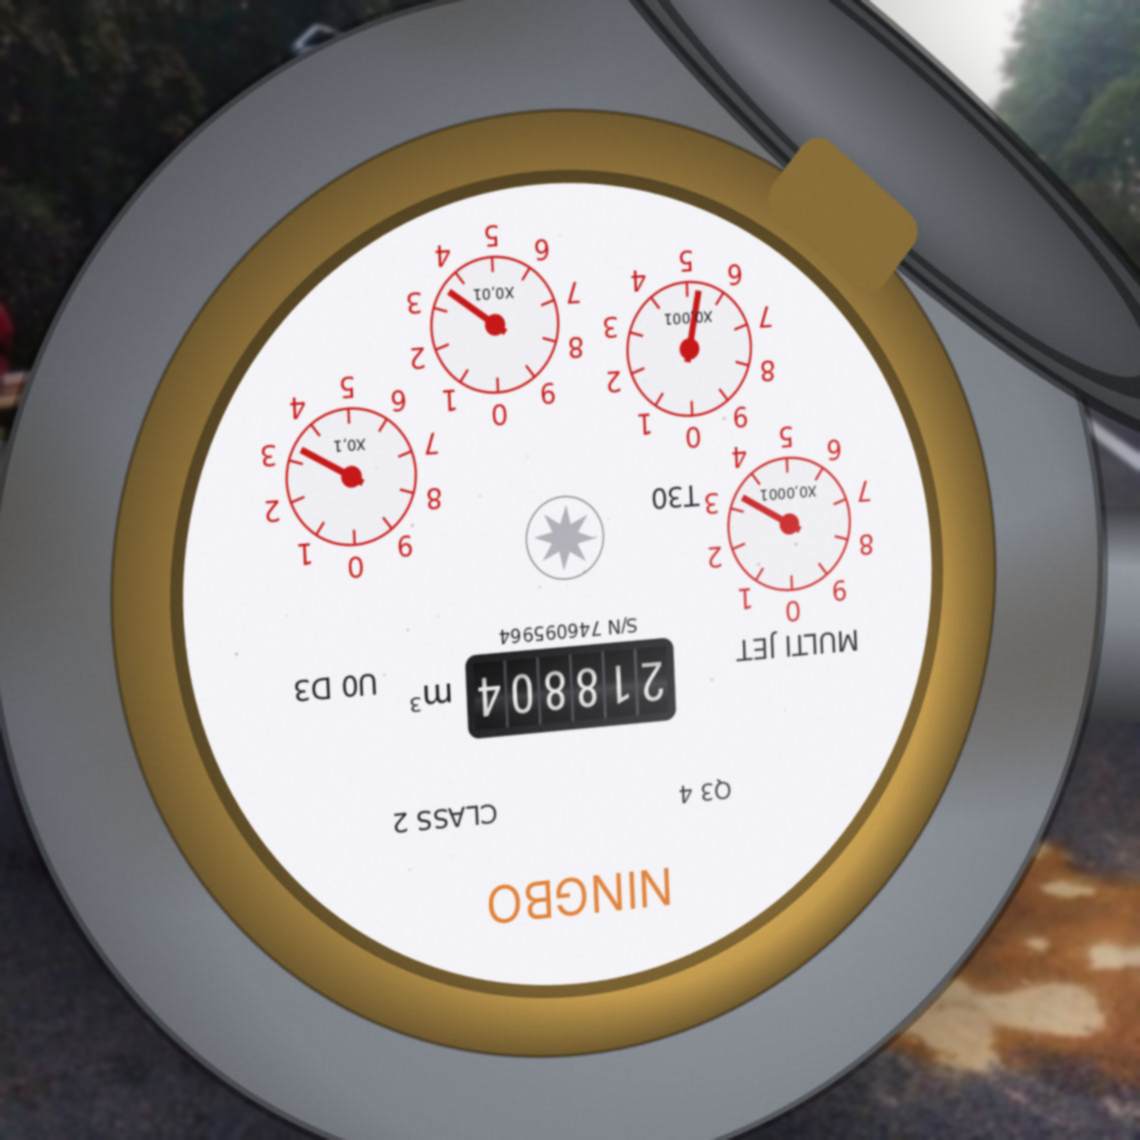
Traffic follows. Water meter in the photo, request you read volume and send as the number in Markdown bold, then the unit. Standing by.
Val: **218804.3353** m³
